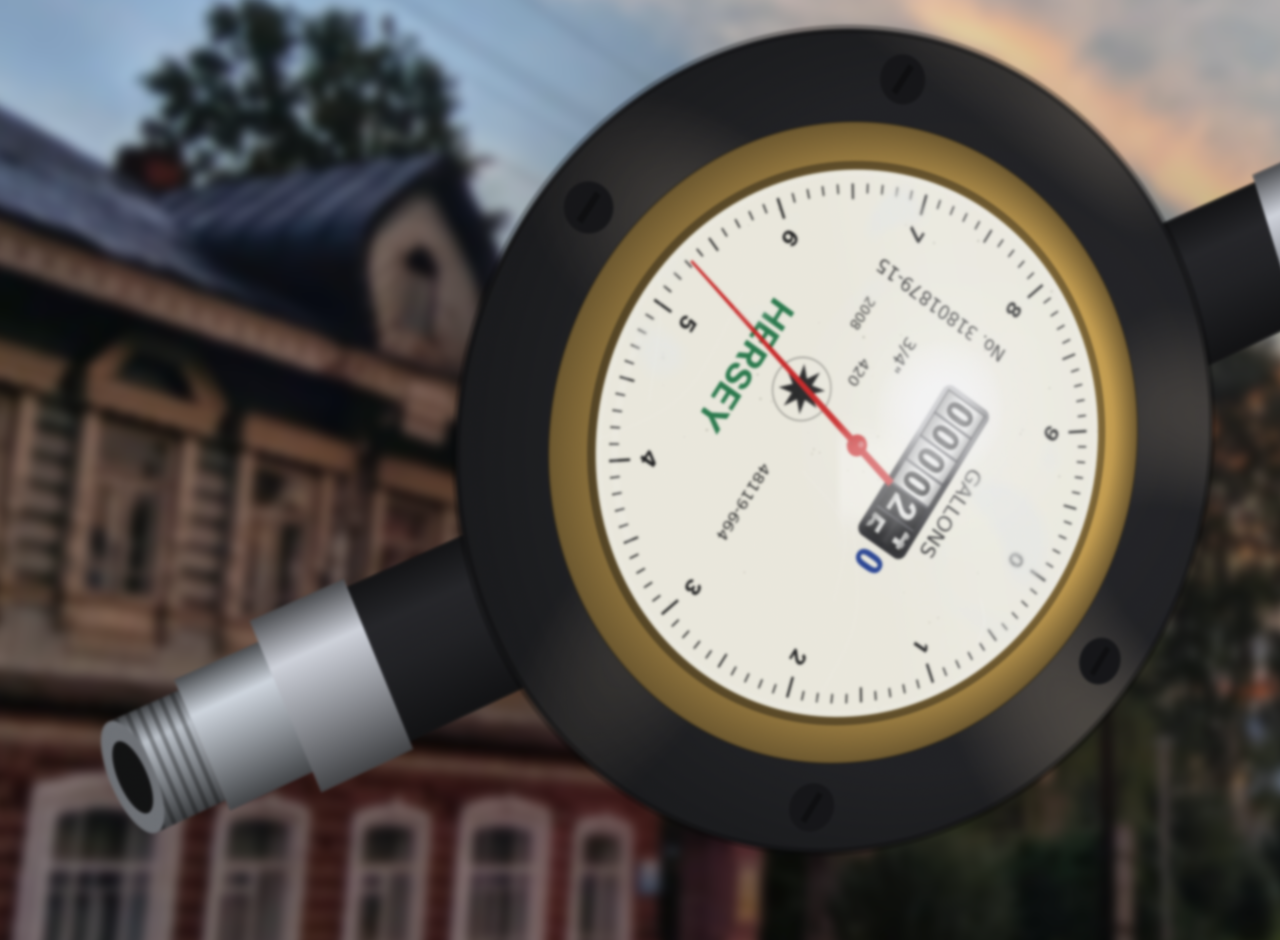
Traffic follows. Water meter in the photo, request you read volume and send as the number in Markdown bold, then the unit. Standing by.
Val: **245.3** gal
